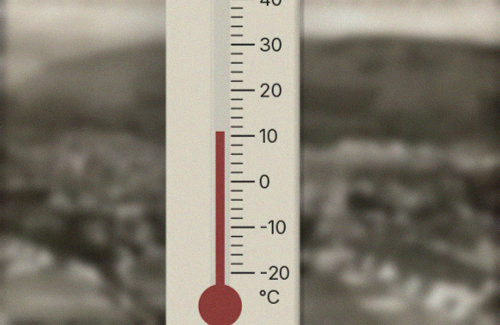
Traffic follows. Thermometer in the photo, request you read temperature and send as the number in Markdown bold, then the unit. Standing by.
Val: **11** °C
